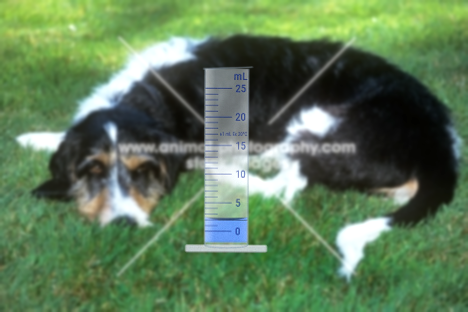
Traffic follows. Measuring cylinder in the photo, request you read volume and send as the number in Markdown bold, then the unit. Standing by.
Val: **2** mL
